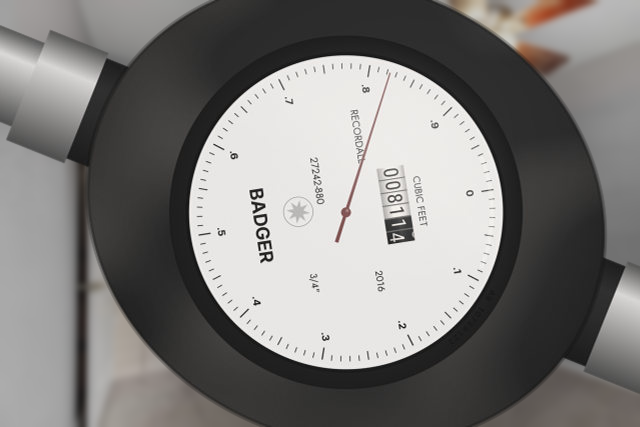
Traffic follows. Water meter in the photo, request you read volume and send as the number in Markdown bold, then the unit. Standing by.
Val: **8113.82** ft³
